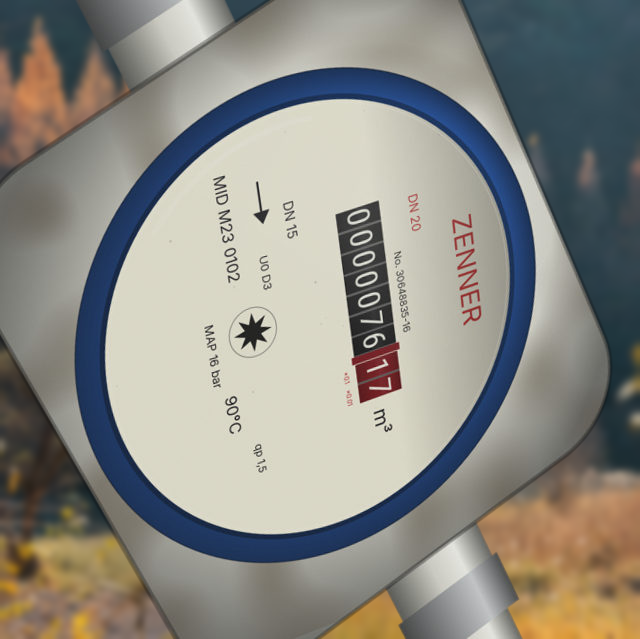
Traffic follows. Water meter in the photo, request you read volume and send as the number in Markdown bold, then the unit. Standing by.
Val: **76.17** m³
